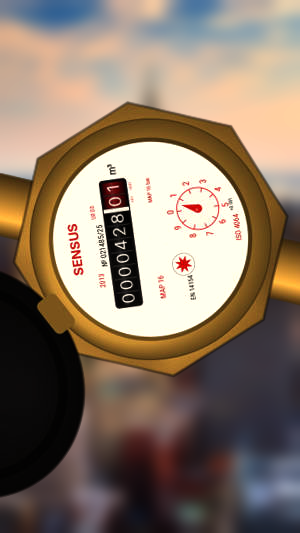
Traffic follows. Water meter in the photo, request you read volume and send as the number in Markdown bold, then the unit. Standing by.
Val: **428.010** m³
